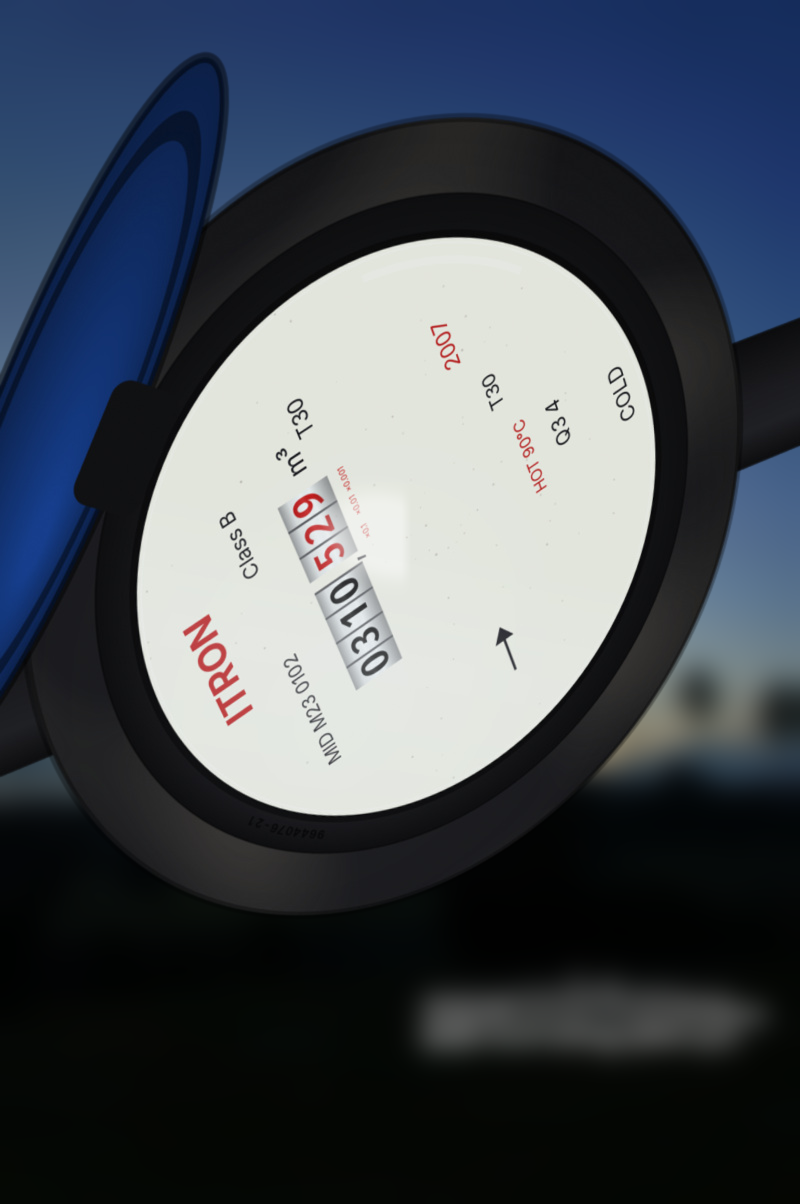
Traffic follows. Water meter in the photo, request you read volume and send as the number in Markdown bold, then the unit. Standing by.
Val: **310.529** m³
